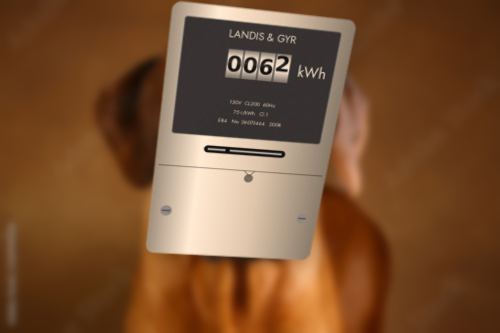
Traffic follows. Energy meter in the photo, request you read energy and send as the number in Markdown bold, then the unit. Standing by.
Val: **62** kWh
